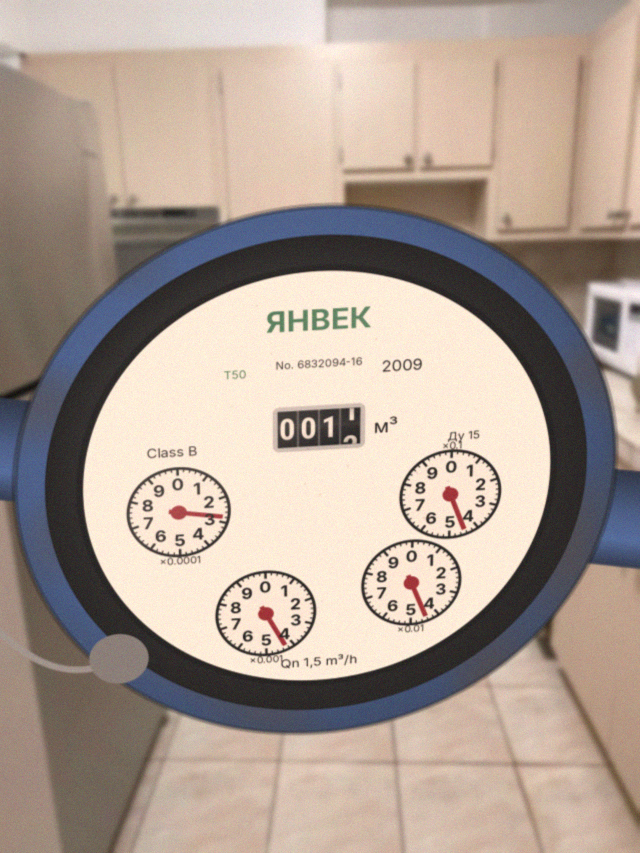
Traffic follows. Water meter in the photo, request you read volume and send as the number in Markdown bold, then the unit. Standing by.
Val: **11.4442** m³
